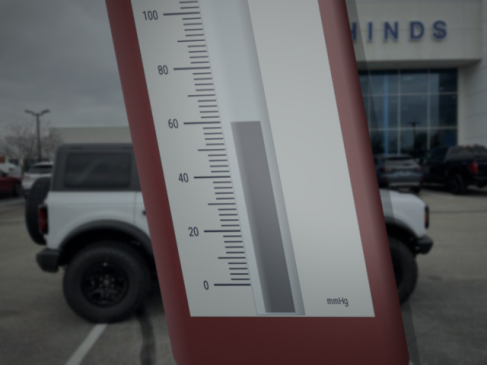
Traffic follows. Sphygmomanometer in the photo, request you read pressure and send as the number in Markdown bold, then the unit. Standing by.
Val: **60** mmHg
